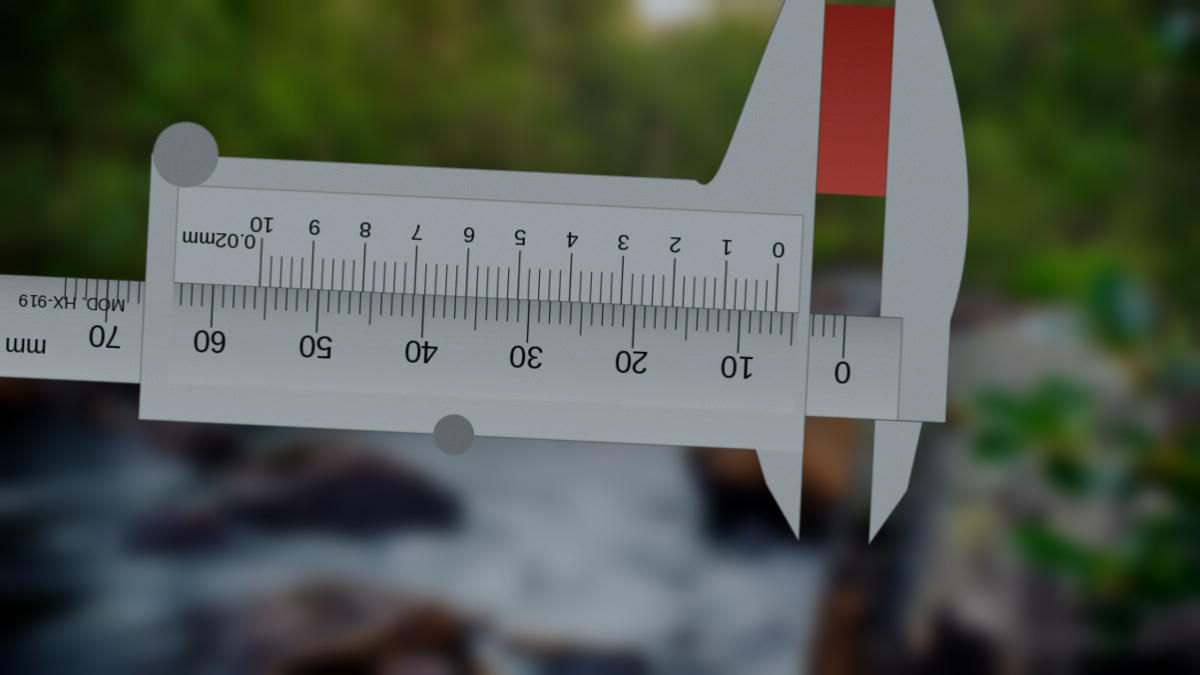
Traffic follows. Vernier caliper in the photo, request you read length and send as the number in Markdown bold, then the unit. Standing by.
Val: **6.6** mm
